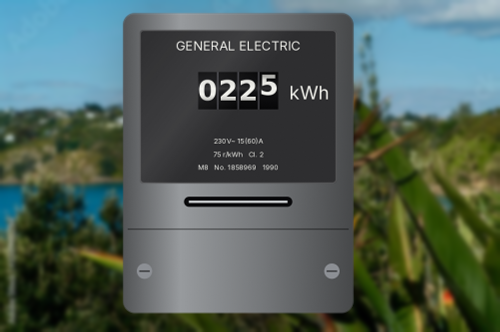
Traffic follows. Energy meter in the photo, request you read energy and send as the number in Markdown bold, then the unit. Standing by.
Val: **225** kWh
